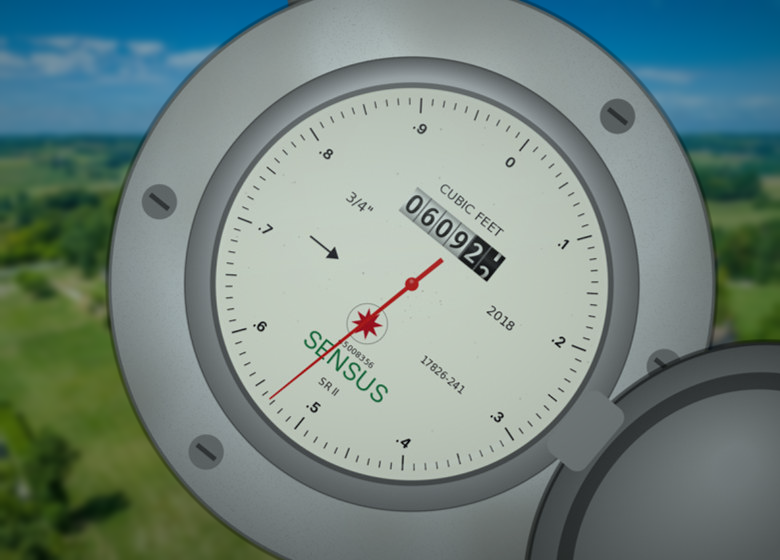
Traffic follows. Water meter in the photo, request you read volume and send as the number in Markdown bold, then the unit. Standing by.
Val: **60921.53** ft³
